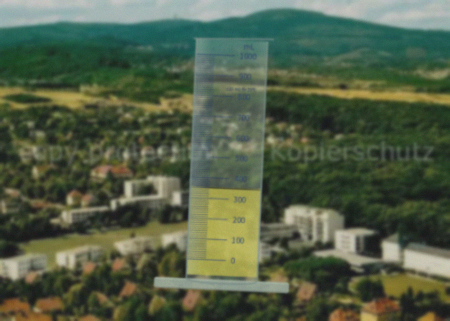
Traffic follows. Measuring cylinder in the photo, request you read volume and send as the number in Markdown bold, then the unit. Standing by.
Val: **350** mL
